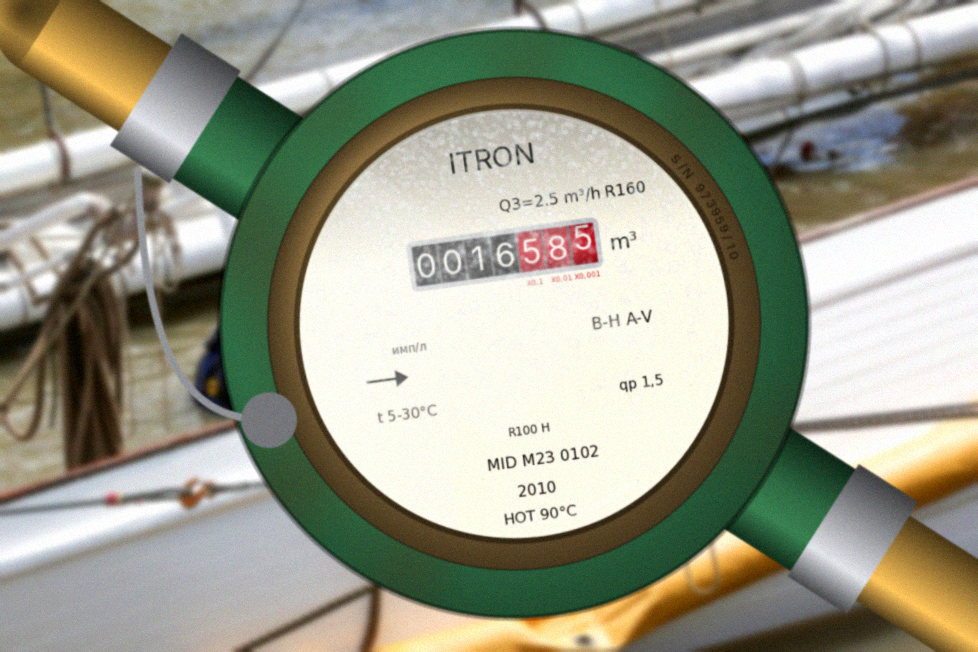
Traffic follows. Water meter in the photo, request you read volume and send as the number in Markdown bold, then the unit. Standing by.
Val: **16.585** m³
